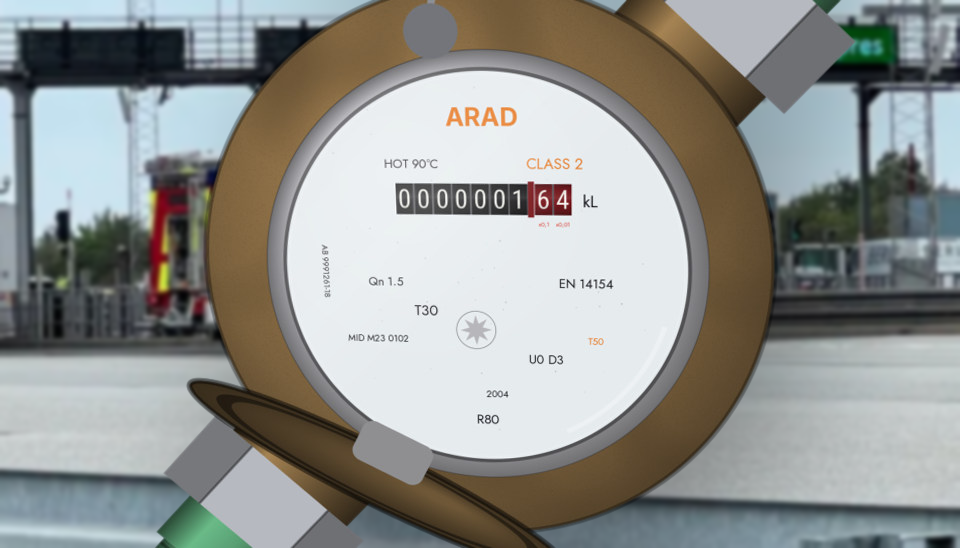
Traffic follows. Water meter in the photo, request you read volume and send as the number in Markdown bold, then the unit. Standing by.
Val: **1.64** kL
